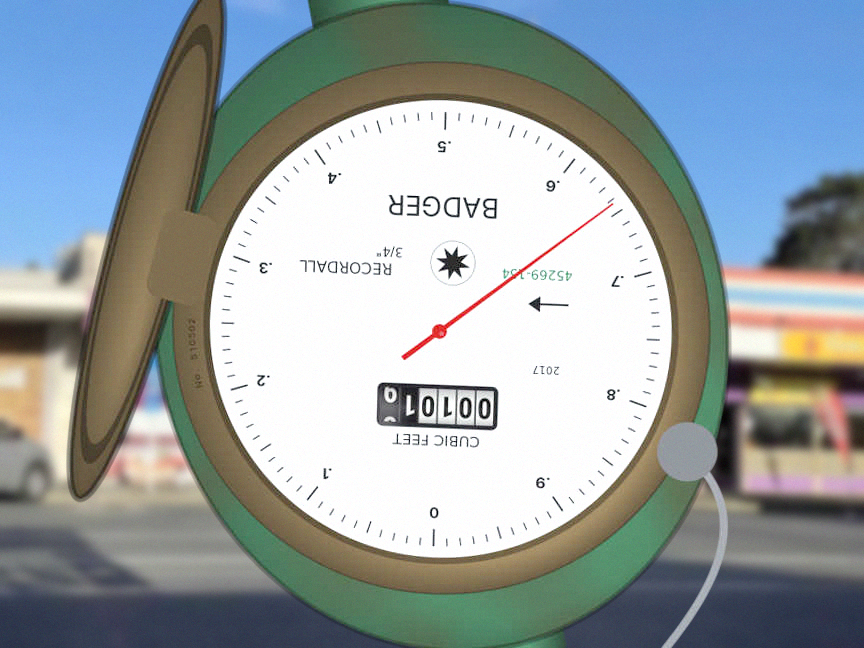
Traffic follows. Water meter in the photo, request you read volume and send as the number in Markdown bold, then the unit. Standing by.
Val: **1018.64** ft³
